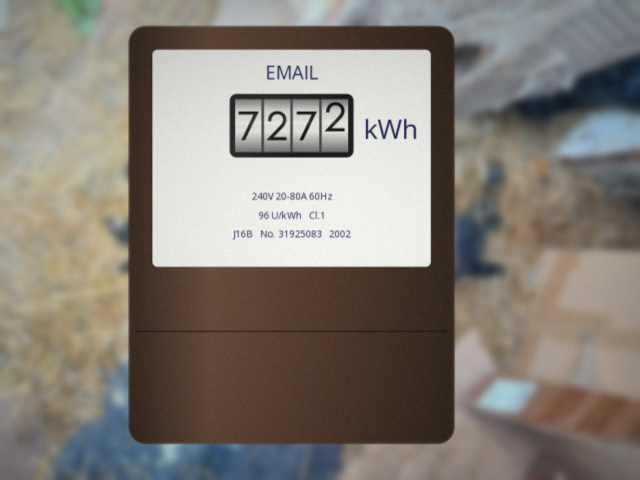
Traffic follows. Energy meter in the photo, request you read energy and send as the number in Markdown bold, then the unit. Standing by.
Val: **7272** kWh
